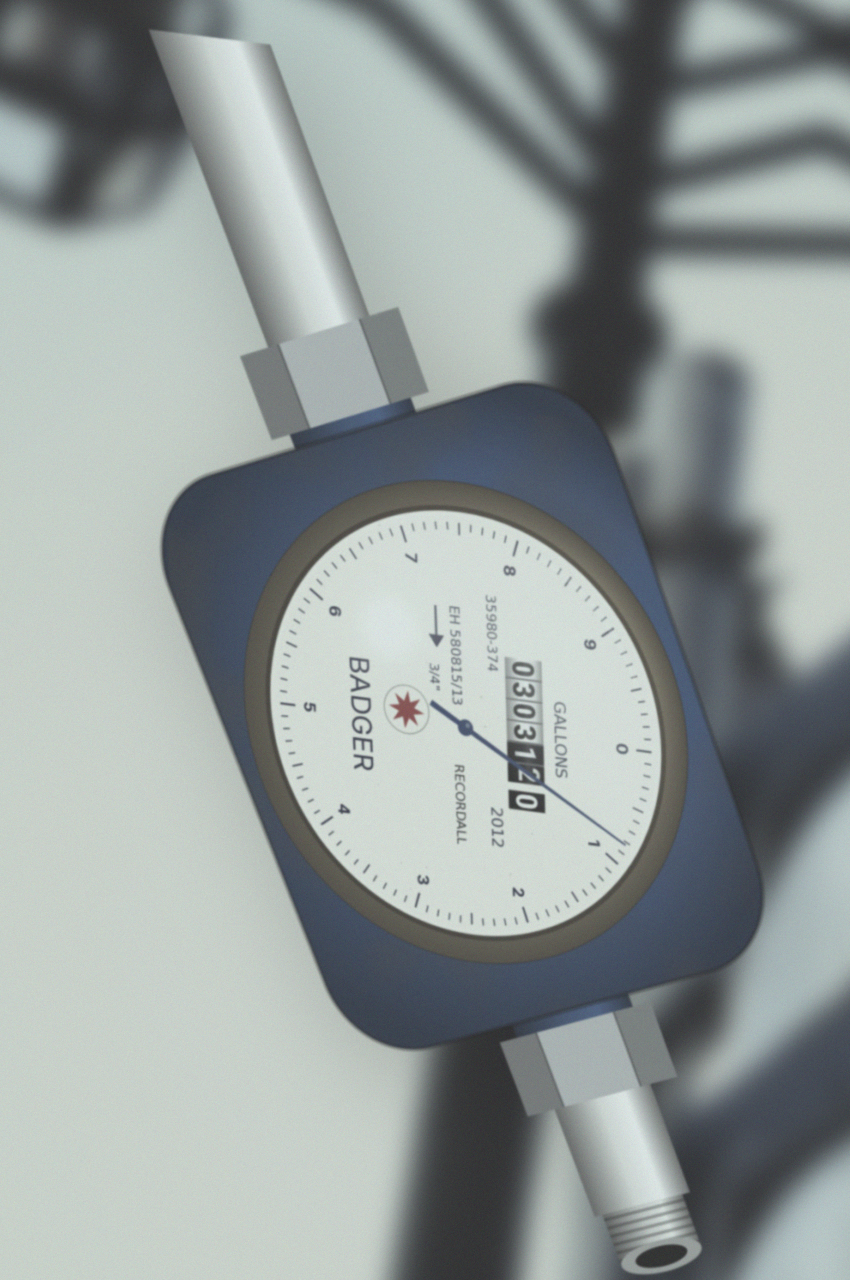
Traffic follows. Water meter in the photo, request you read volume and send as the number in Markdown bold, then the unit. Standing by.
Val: **303120.8** gal
